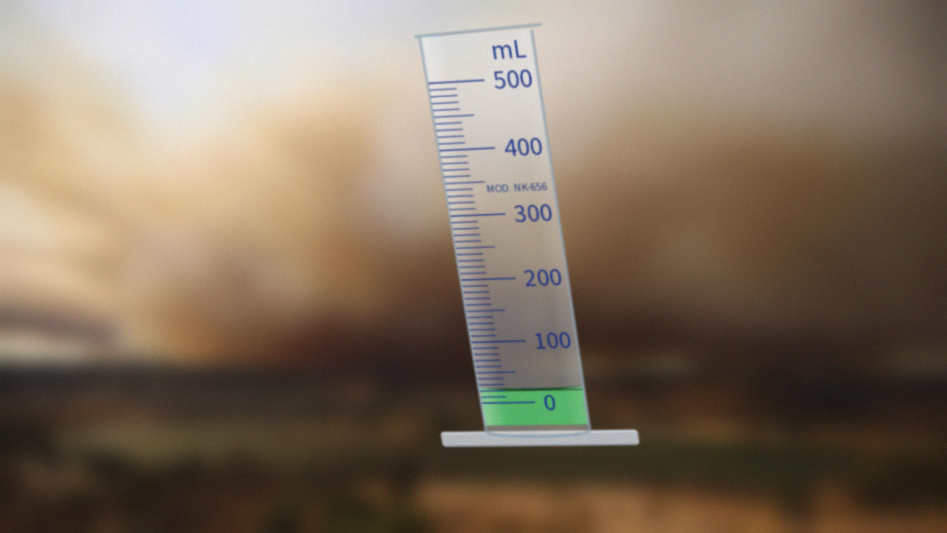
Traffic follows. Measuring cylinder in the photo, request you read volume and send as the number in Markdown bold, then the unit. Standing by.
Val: **20** mL
